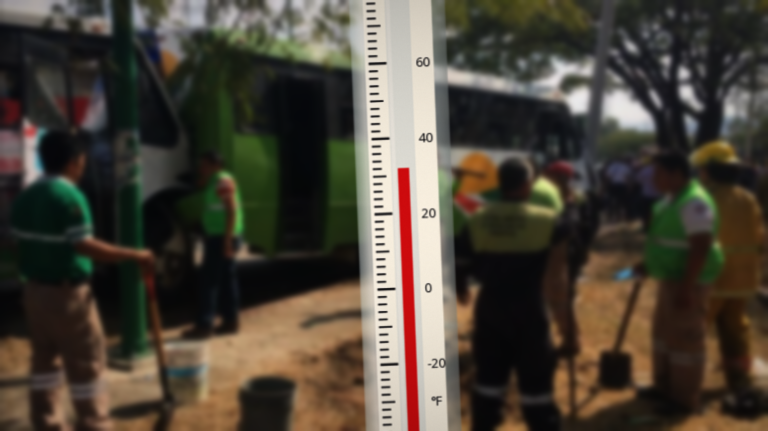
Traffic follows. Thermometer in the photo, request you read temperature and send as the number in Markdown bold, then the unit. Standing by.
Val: **32** °F
